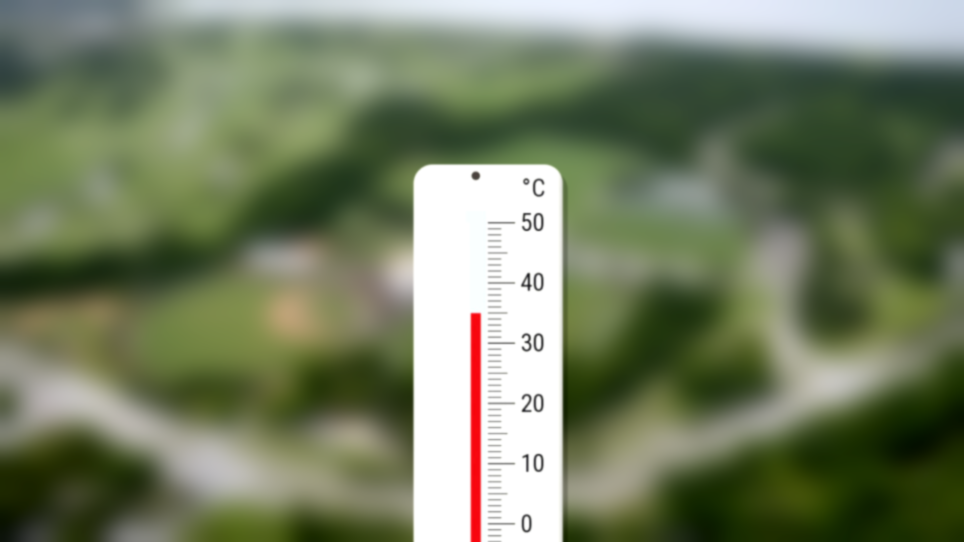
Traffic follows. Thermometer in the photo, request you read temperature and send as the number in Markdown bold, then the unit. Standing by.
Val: **35** °C
